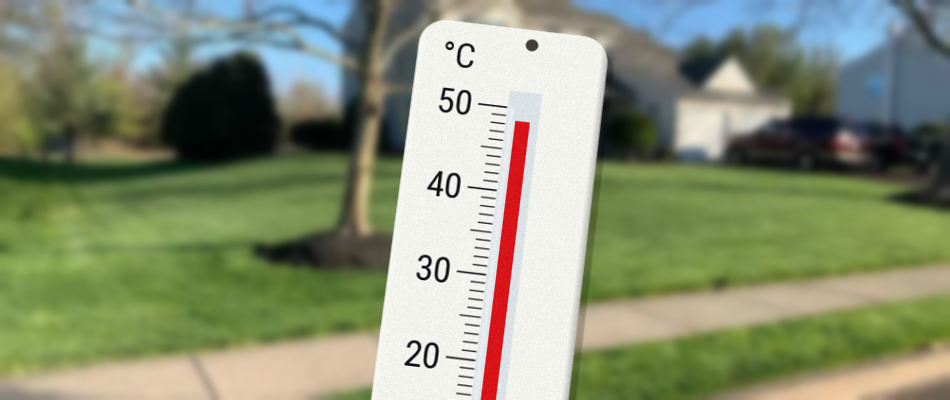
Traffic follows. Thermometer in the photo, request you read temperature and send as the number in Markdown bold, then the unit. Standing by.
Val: **48.5** °C
